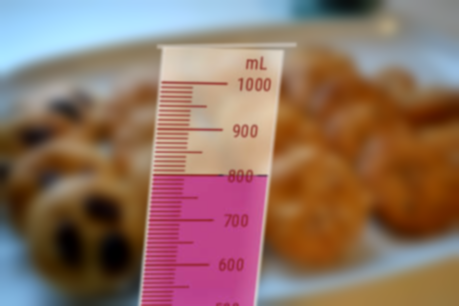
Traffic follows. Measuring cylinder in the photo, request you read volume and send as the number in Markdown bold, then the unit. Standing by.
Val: **800** mL
